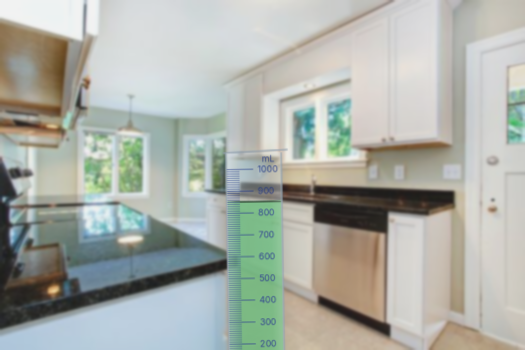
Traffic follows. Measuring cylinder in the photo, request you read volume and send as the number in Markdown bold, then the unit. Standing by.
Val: **850** mL
